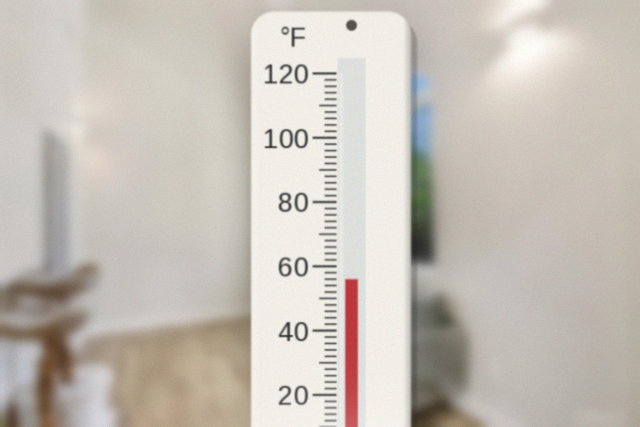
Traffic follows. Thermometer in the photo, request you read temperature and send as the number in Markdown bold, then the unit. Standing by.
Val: **56** °F
